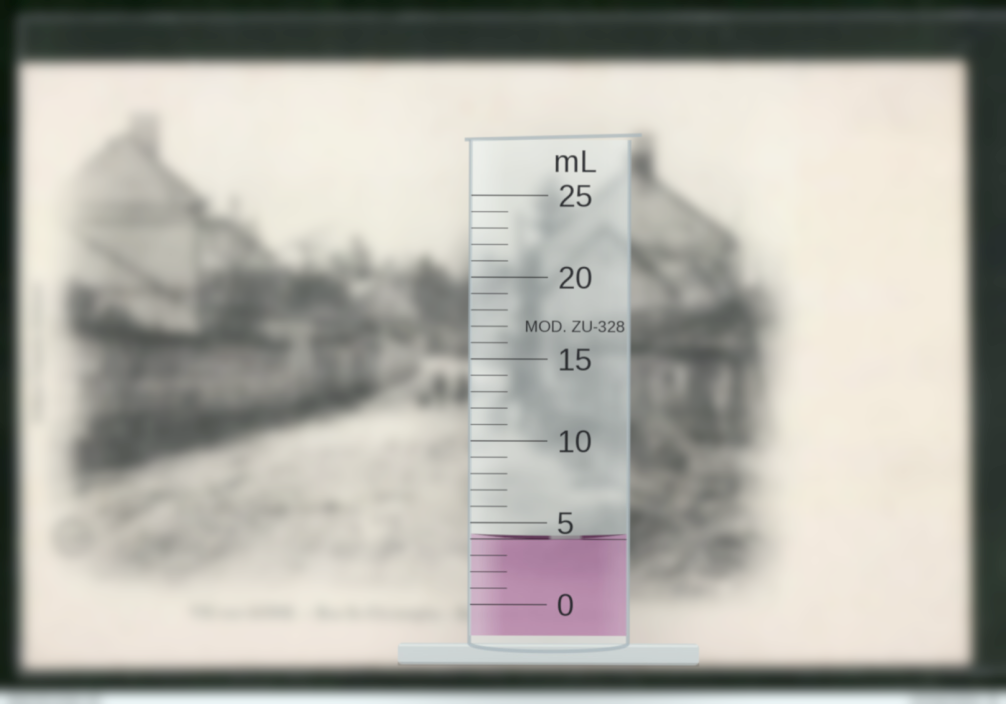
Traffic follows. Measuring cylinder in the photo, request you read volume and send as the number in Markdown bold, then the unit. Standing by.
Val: **4** mL
